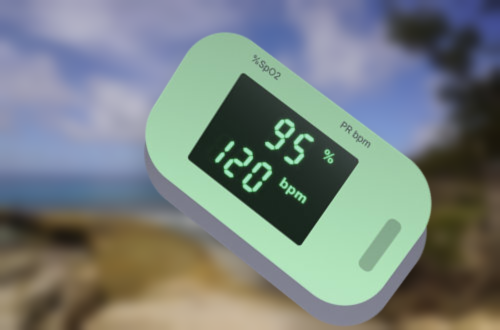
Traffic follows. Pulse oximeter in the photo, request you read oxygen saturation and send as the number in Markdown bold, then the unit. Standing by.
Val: **95** %
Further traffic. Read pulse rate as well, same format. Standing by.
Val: **120** bpm
